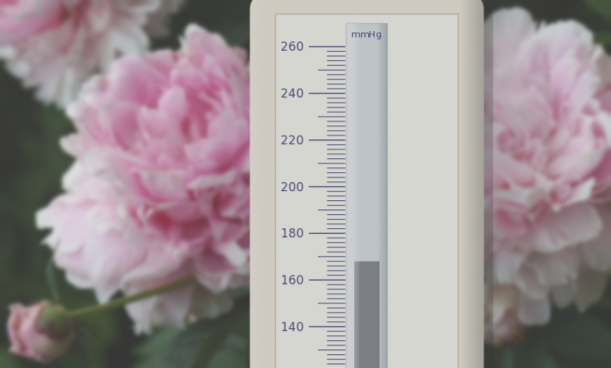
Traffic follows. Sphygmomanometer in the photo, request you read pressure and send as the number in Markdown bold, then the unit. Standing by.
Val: **168** mmHg
